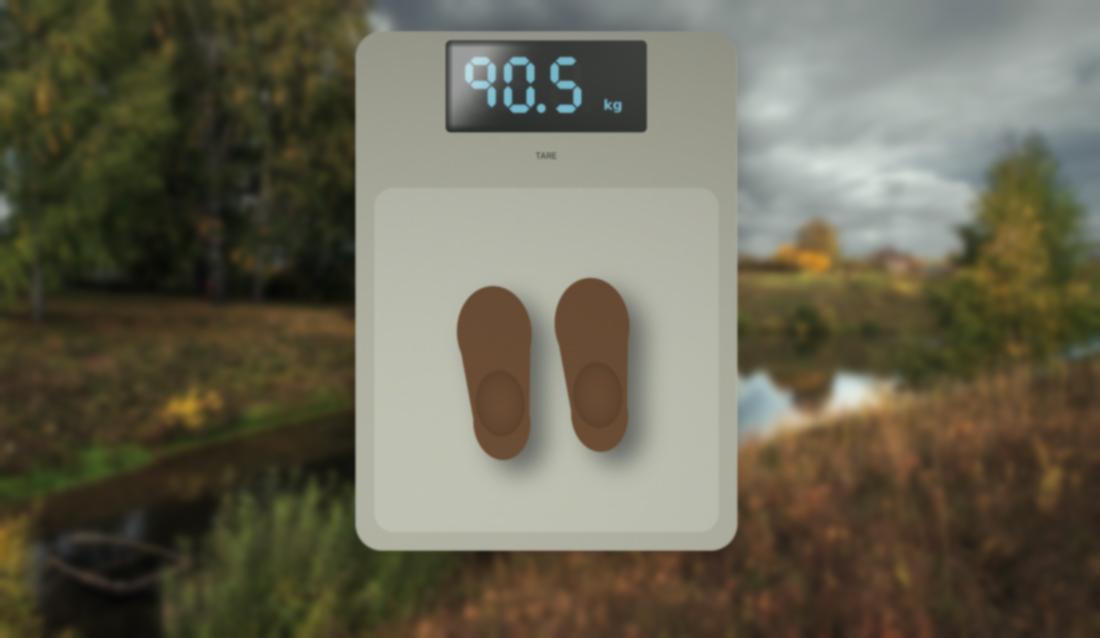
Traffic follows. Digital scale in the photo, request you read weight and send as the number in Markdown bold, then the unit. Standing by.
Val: **90.5** kg
